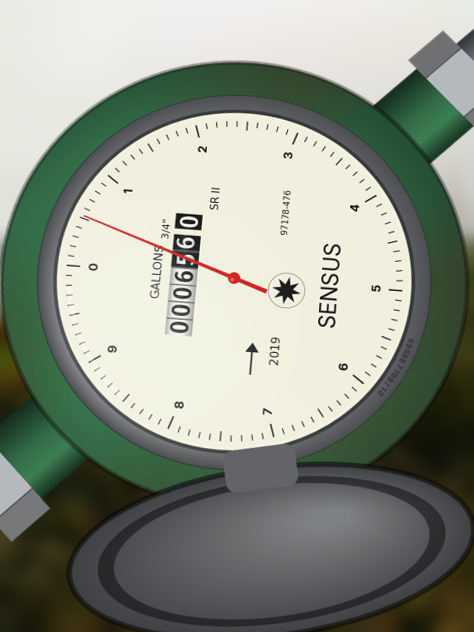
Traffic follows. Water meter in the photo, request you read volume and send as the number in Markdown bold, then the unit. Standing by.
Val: **6560.5** gal
